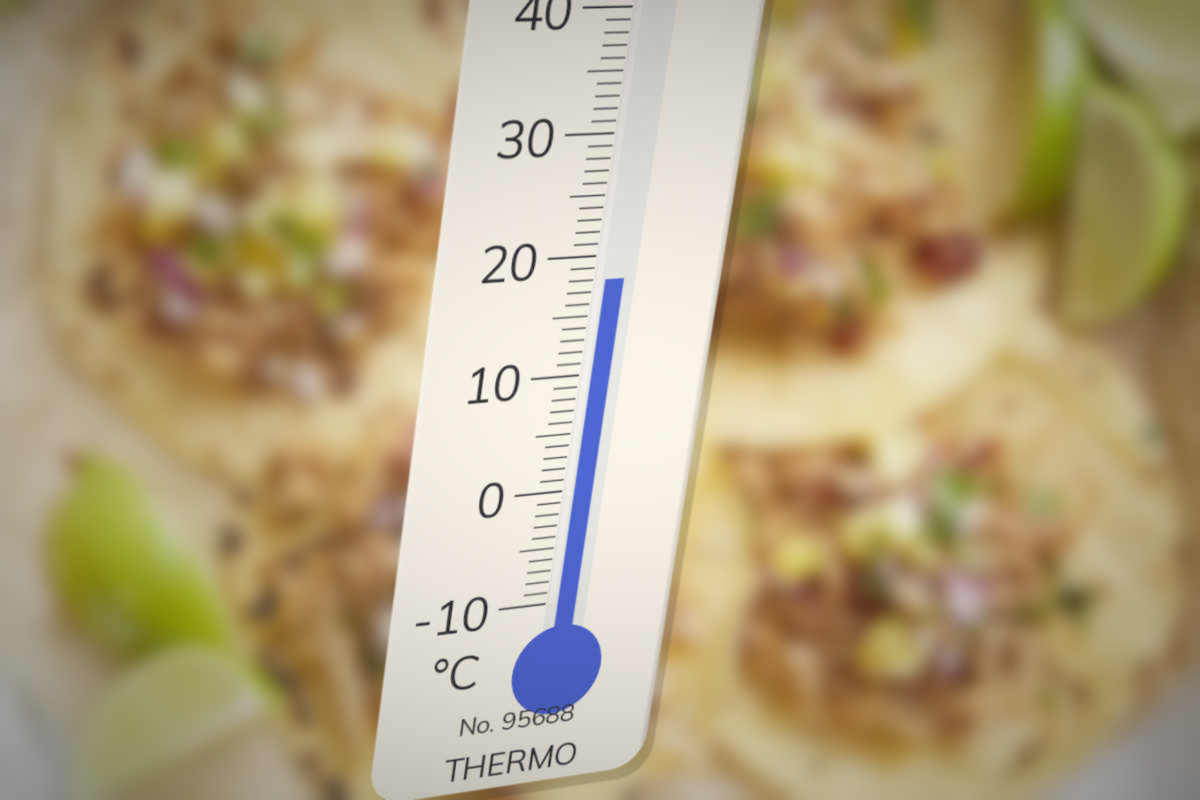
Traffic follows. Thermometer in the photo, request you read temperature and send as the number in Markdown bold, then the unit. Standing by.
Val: **18** °C
